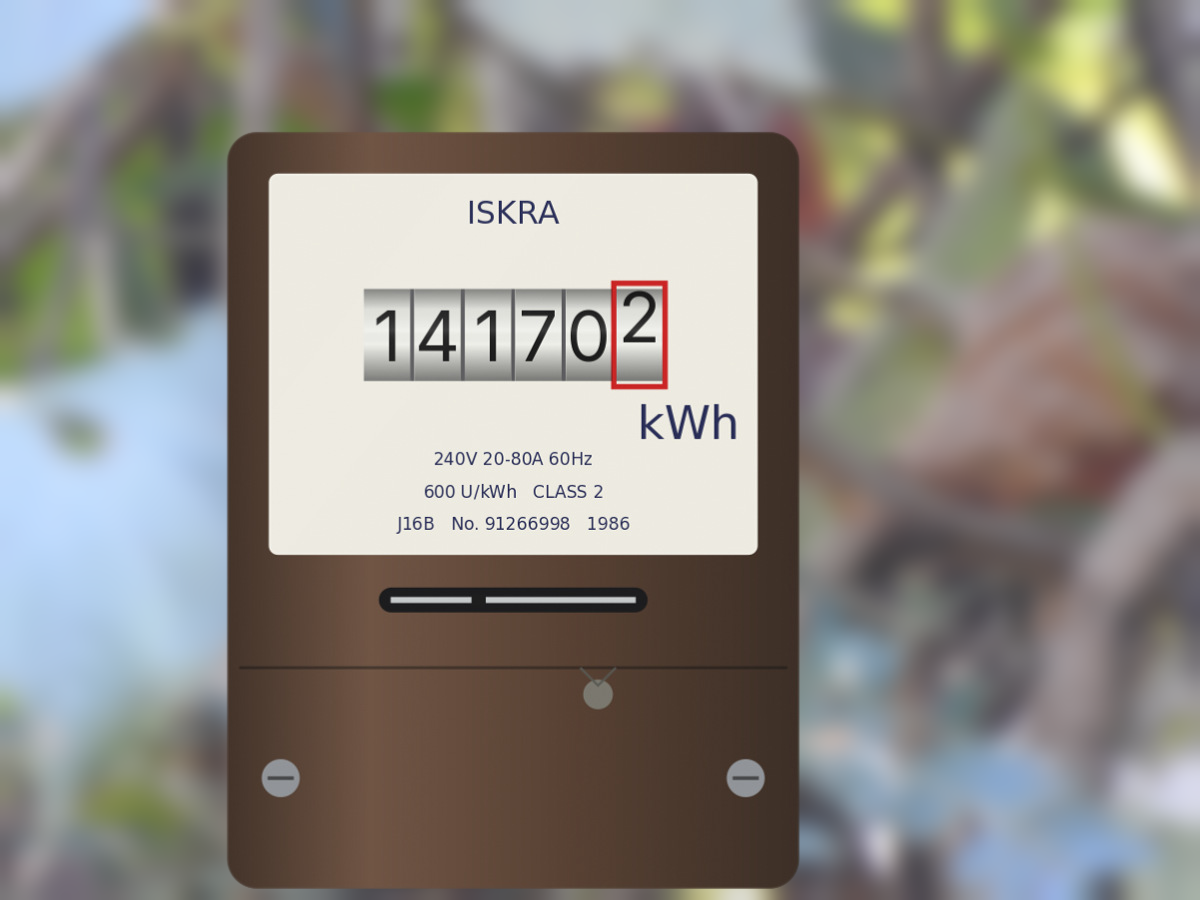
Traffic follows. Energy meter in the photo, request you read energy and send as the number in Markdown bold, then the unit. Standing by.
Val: **14170.2** kWh
